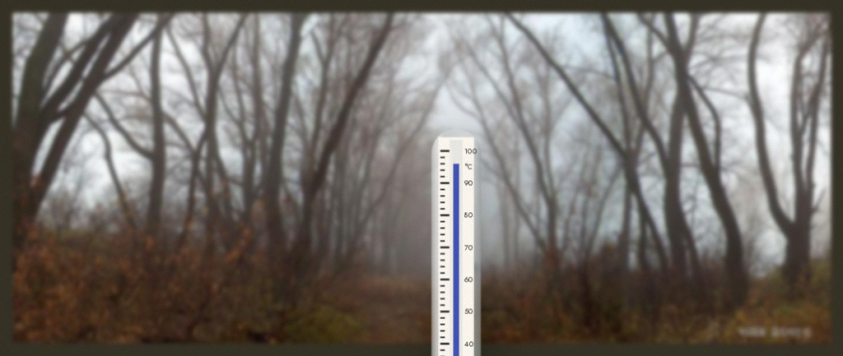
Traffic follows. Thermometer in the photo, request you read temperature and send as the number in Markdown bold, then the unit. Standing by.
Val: **96** °C
